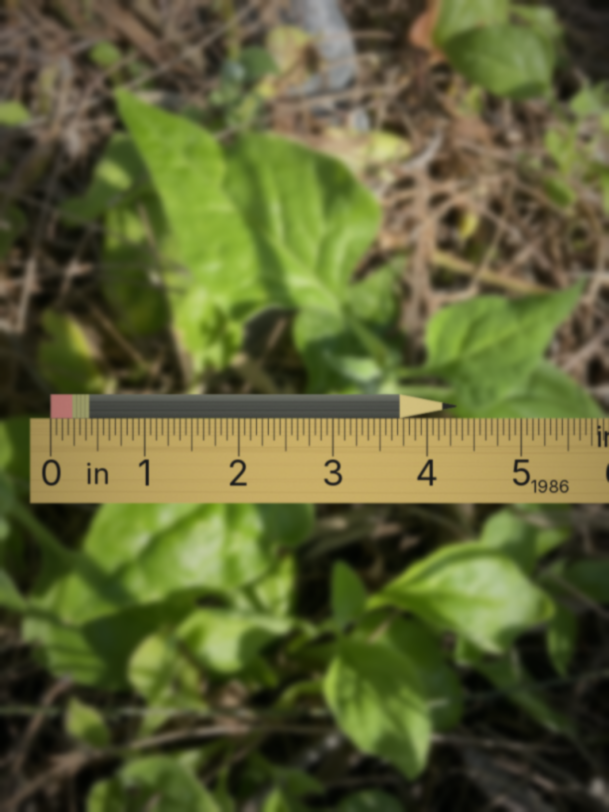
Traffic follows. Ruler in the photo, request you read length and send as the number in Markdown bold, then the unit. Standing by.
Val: **4.3125** in
